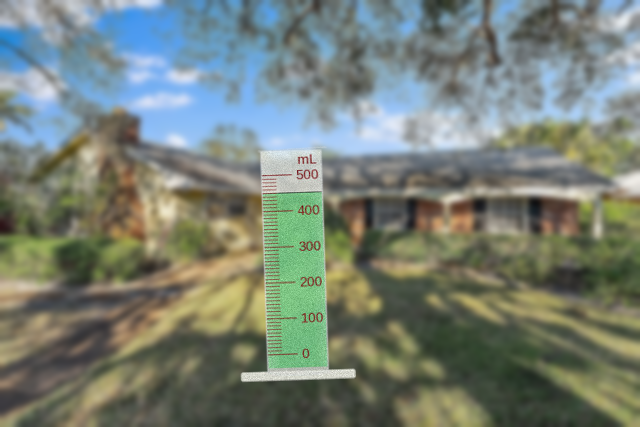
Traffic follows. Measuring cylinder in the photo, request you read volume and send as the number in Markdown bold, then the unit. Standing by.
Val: **450** mL
